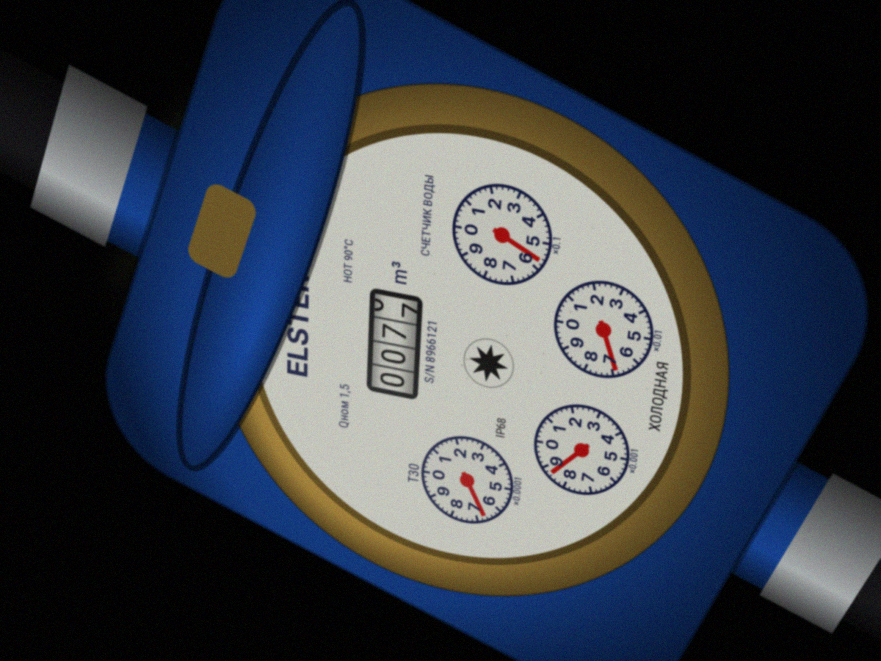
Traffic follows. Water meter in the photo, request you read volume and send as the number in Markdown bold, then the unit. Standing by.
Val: **76.5686** m³
